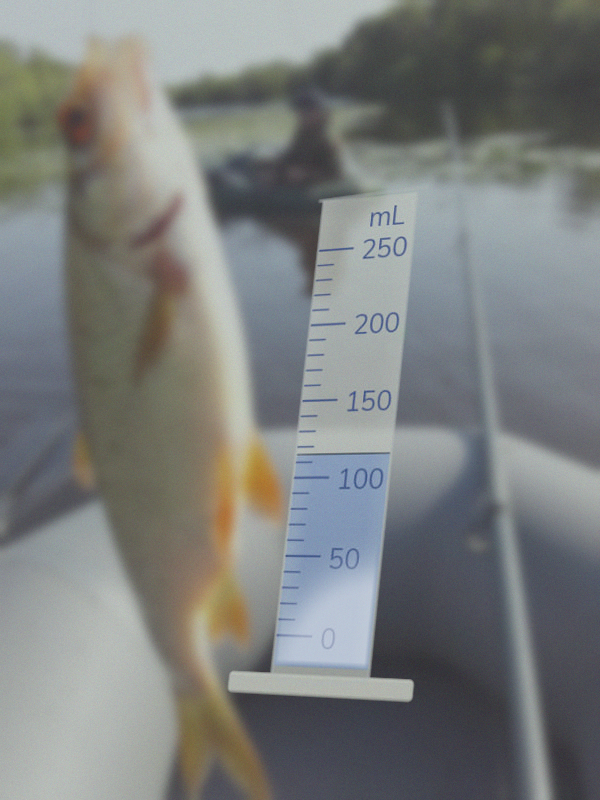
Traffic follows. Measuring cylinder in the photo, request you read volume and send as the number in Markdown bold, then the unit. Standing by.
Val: **115** mL
